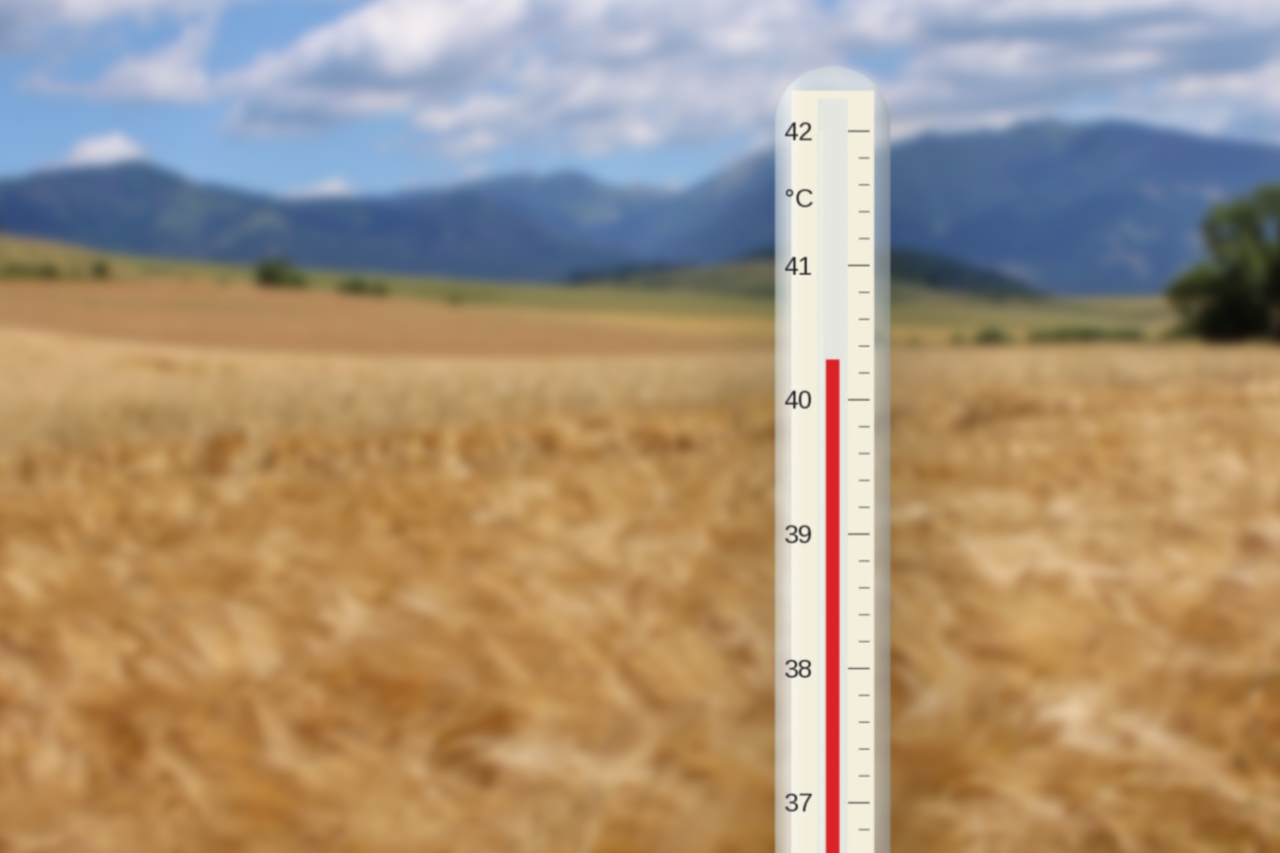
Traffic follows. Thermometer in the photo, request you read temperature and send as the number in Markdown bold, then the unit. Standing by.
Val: **40.3** °C
